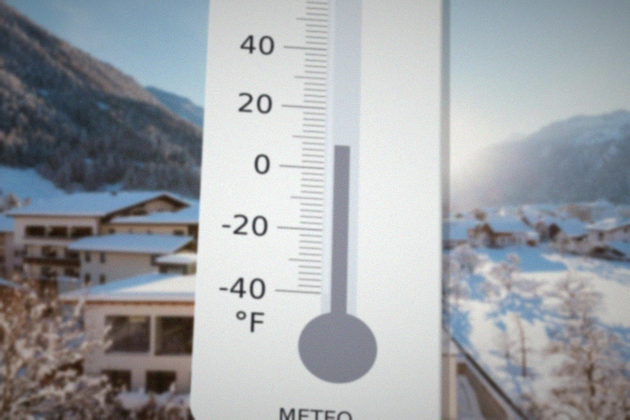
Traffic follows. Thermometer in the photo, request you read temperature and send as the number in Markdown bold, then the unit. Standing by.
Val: **8** °F
